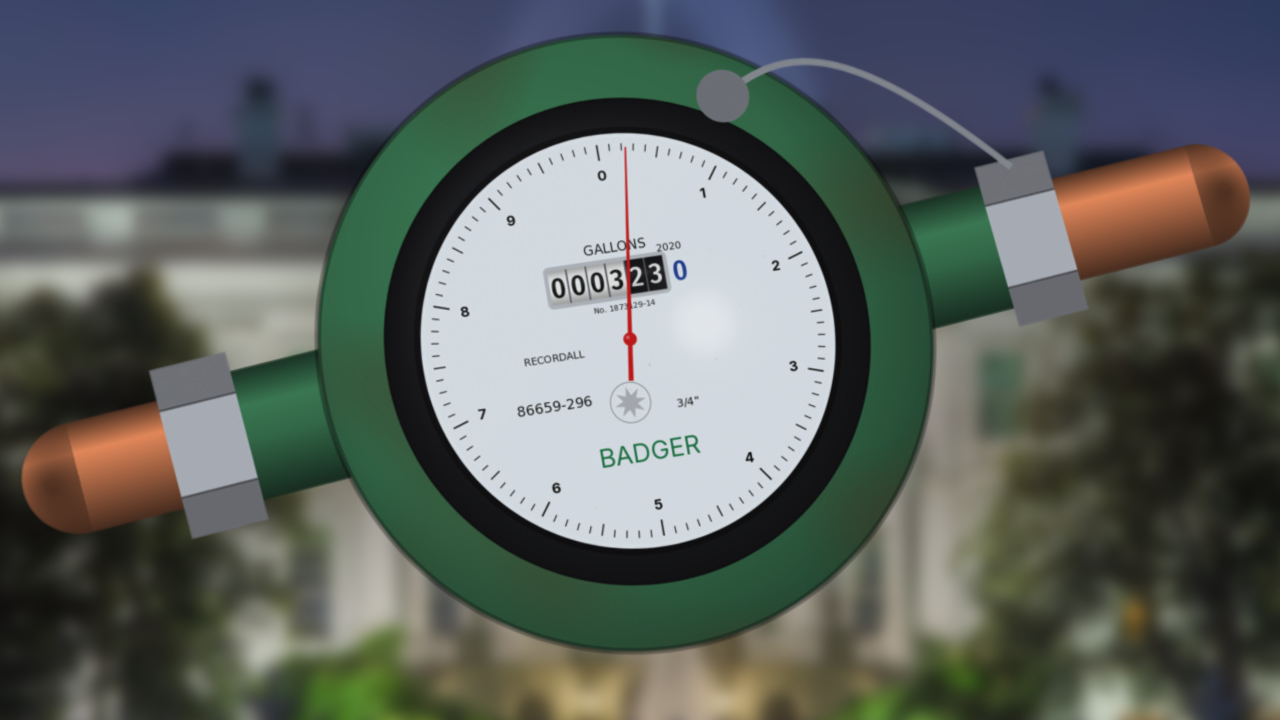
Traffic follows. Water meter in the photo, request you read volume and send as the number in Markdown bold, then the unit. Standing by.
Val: **3230.2** gal
